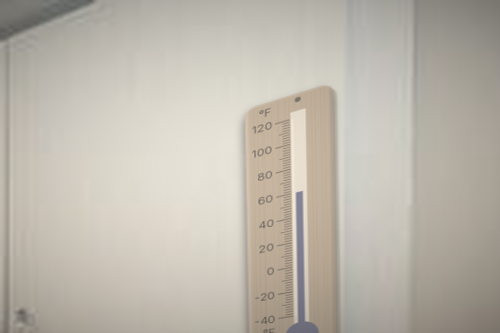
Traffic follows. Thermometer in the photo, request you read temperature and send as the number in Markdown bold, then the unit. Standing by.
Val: **60** °F
